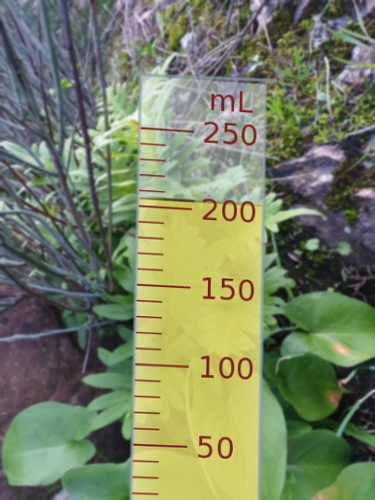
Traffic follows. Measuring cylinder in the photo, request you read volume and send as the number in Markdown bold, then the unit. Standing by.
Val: **205** mL
